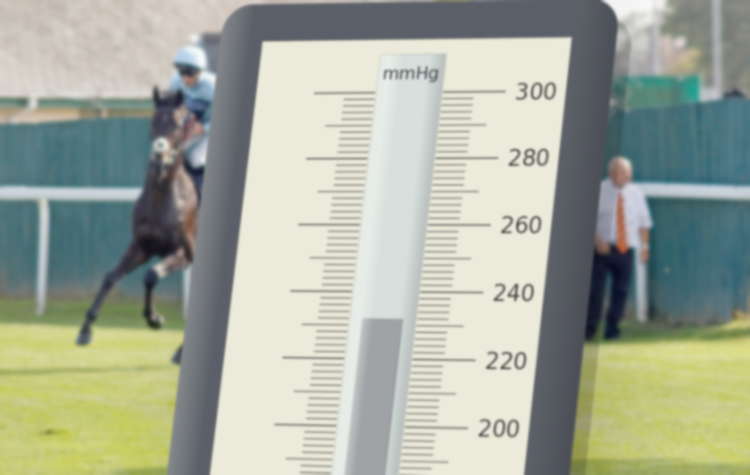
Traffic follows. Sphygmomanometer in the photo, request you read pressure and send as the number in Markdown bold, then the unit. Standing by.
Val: **232** mmHg
